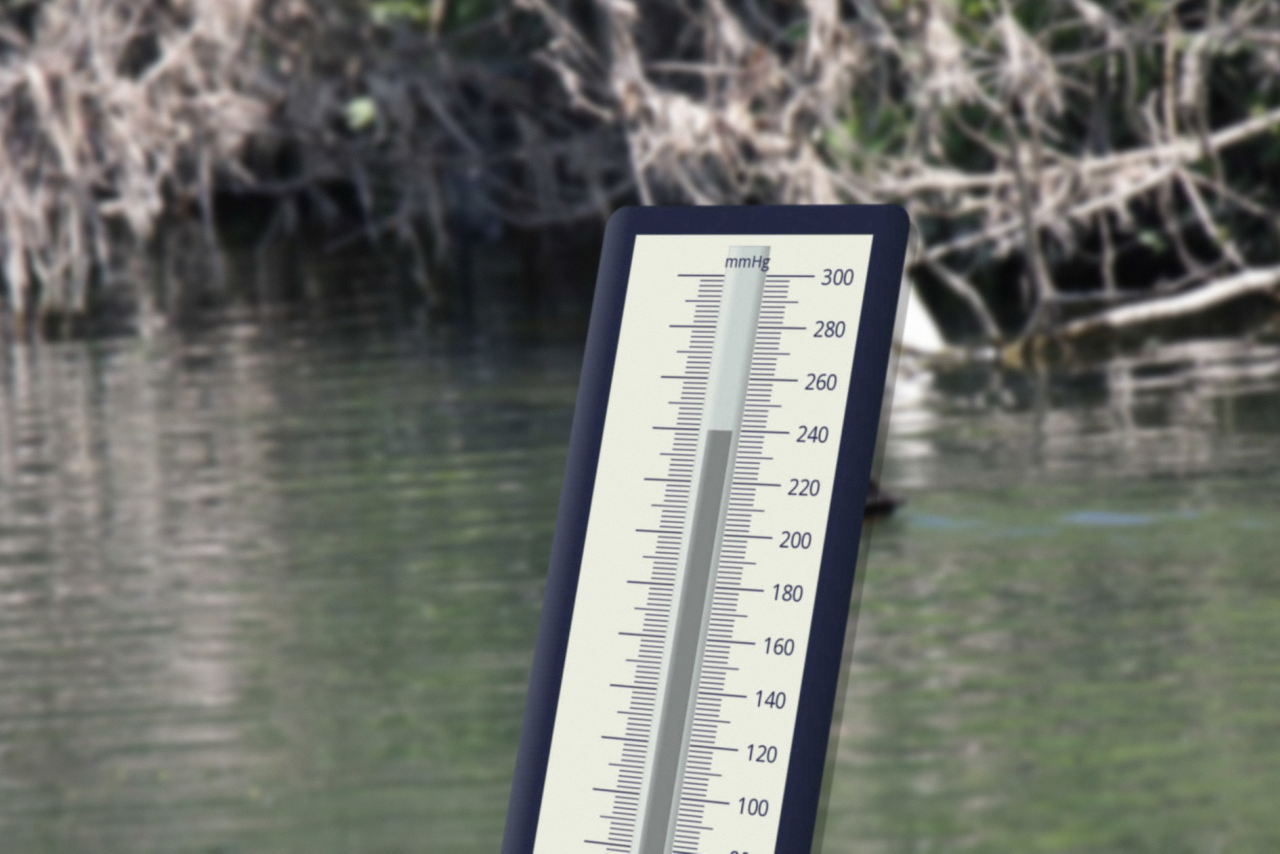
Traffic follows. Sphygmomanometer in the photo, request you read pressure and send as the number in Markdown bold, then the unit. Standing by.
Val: **240** mmHg
